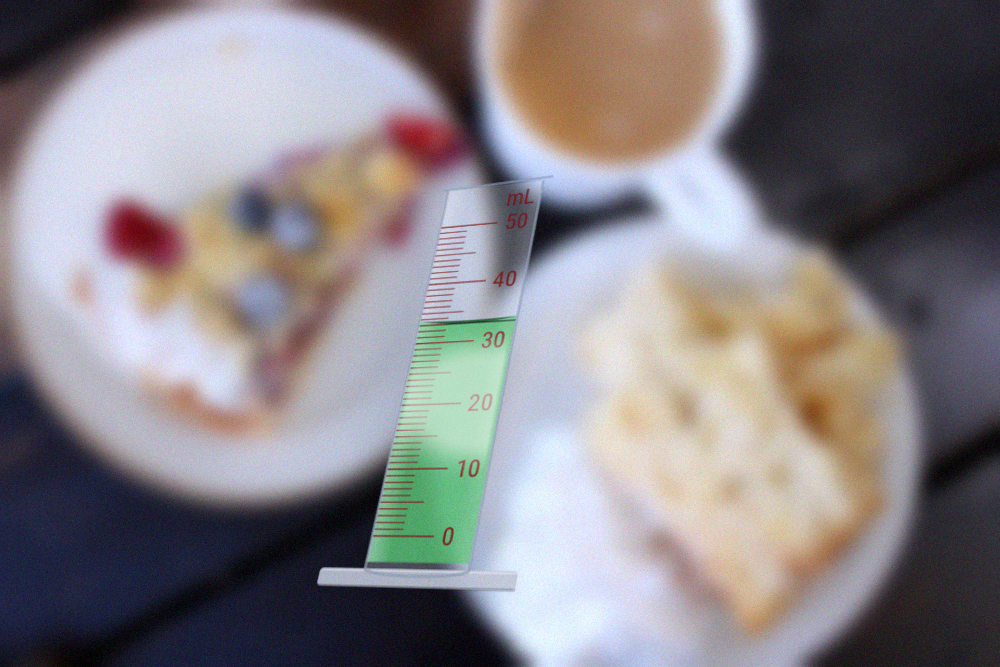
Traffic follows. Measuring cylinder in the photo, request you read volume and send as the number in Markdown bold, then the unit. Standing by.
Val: **33** mL
